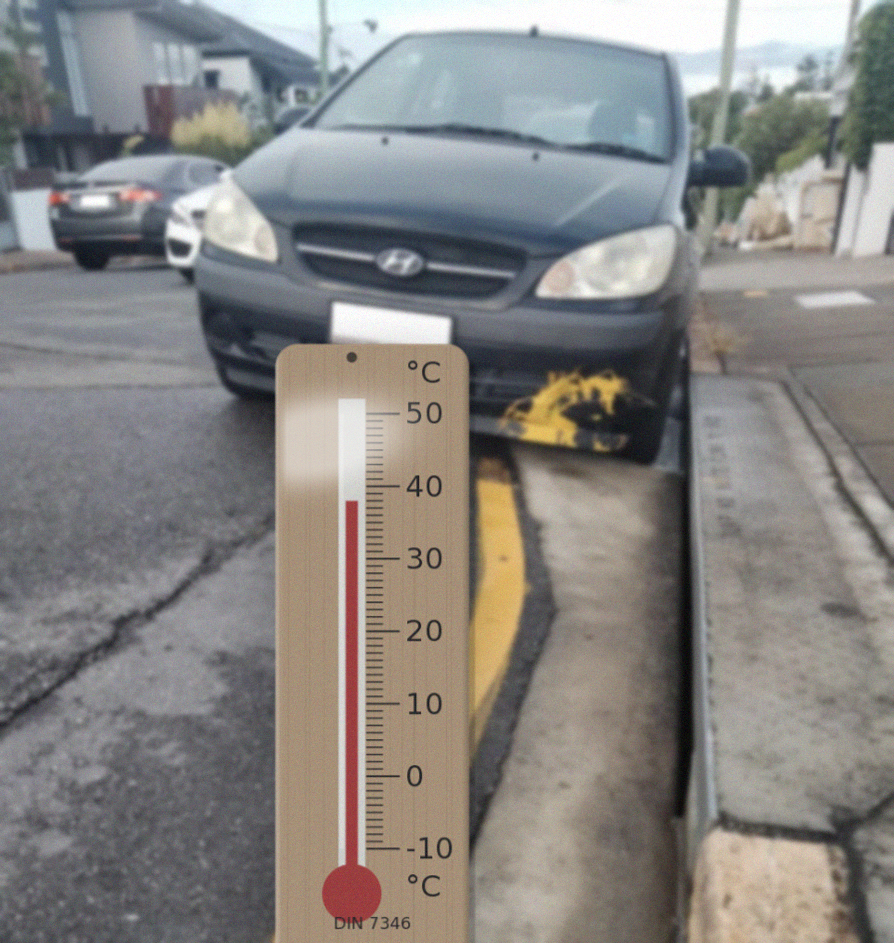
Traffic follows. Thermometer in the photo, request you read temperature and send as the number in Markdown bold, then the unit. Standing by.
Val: **38** °C
